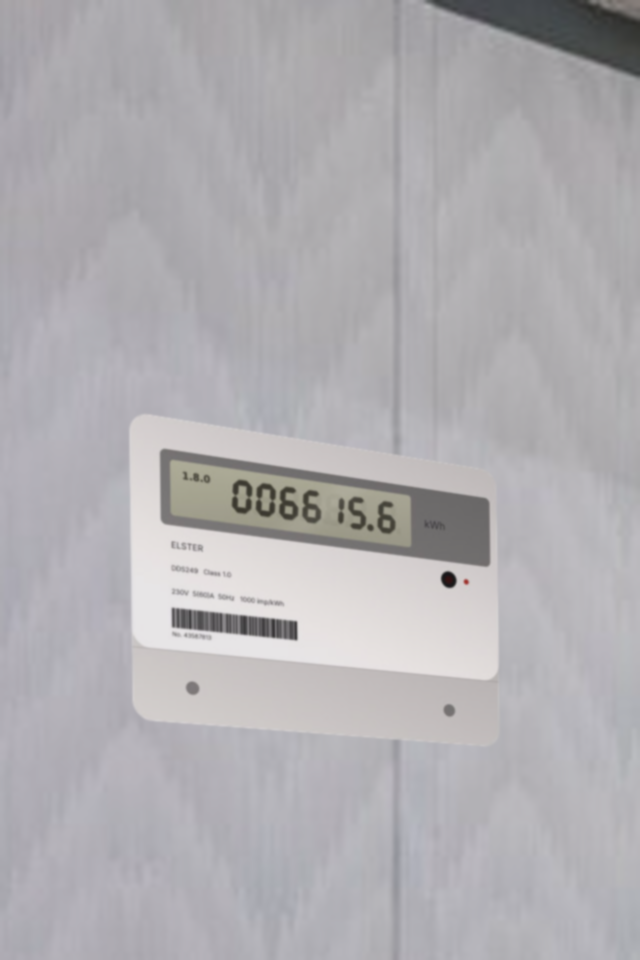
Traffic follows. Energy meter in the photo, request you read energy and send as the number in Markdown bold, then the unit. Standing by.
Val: **6615.6** kWh
